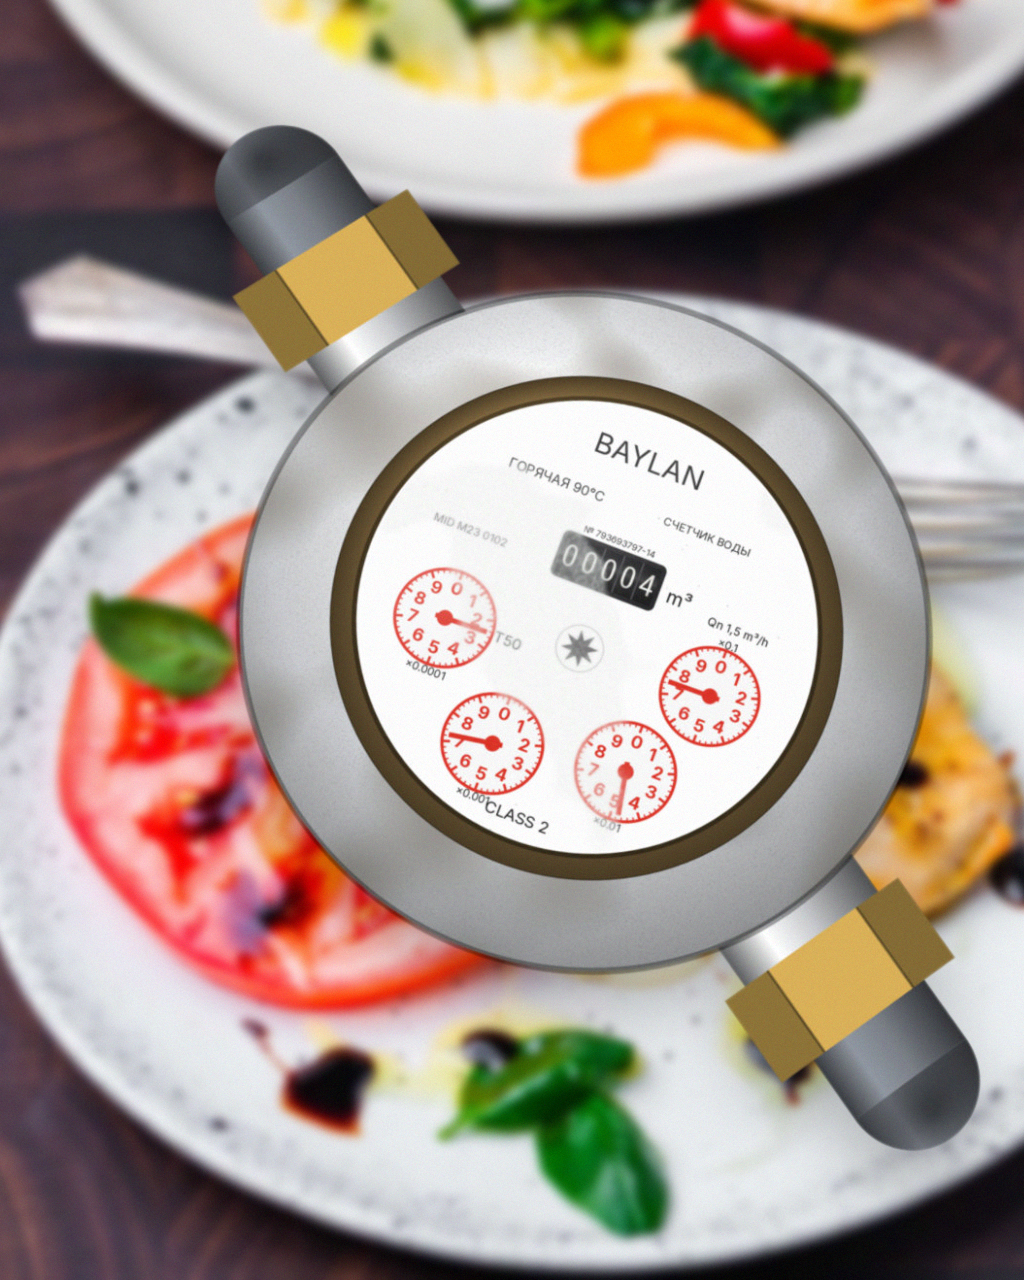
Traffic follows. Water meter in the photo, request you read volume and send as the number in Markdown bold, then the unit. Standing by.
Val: **4.7472** m³
